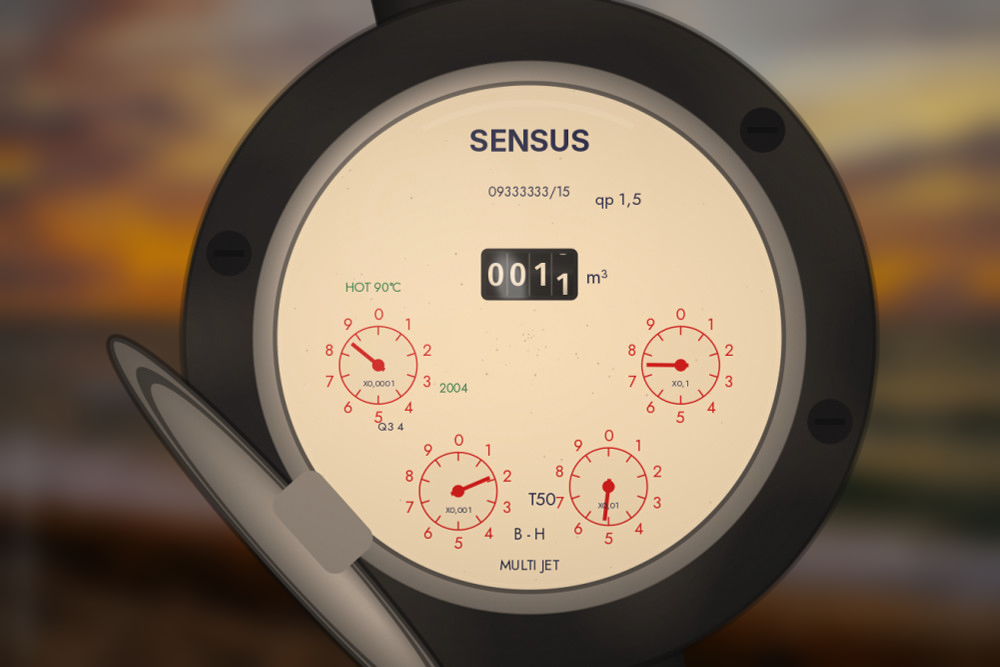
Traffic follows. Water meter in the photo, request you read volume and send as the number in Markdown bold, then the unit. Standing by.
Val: **10.7518** m³
